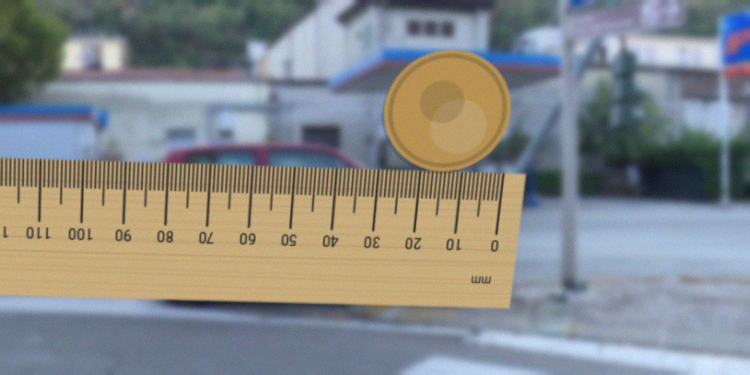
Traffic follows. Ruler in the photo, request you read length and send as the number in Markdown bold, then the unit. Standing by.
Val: **30** mm
